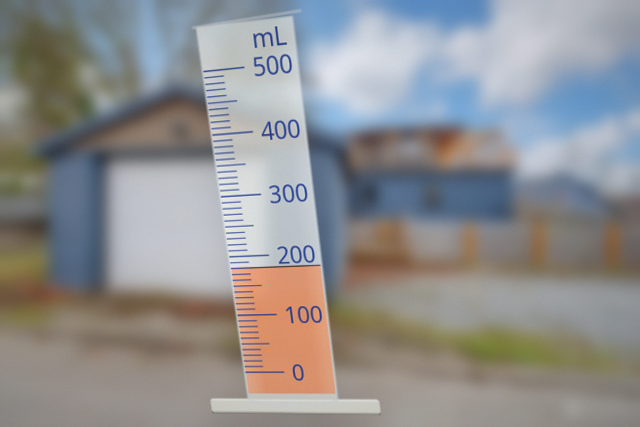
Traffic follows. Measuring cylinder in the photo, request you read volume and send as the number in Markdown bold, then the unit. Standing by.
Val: **180** mL
